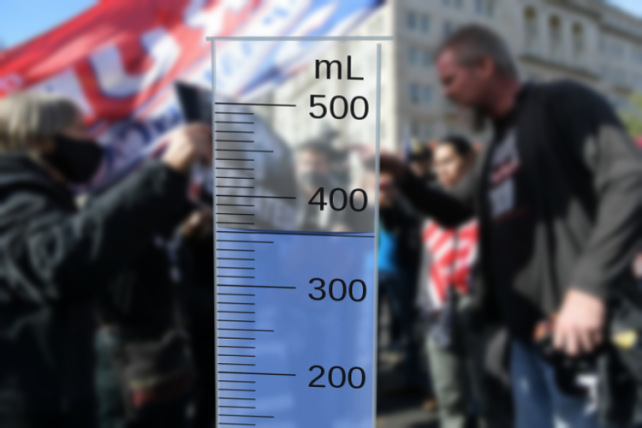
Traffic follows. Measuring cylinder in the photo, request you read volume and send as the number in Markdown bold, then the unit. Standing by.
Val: **360** mL
